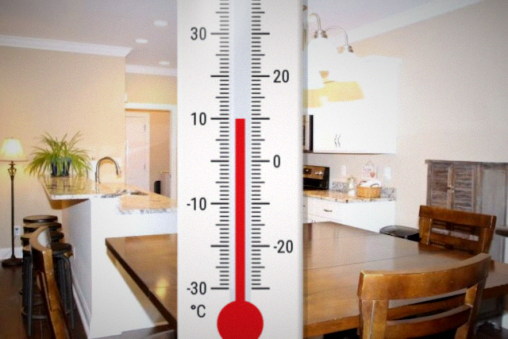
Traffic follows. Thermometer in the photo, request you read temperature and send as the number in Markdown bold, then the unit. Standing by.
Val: **10** °C
